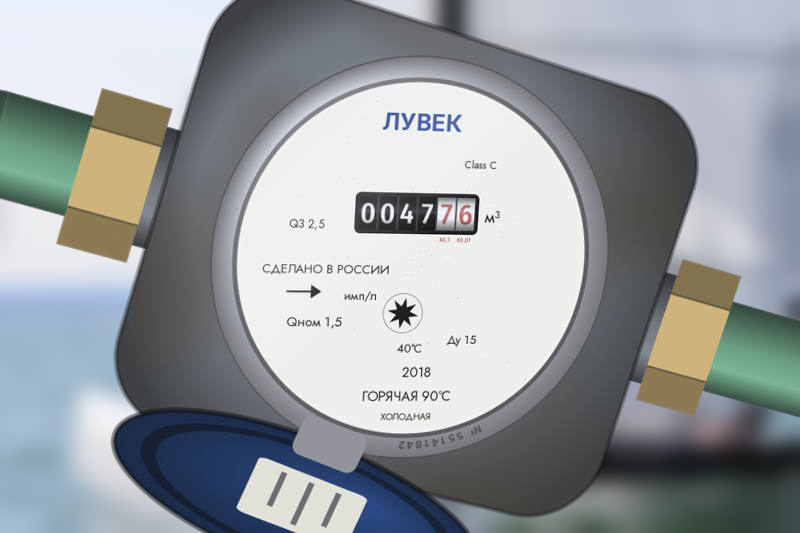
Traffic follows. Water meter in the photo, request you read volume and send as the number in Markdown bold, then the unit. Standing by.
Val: **47.76** m³
